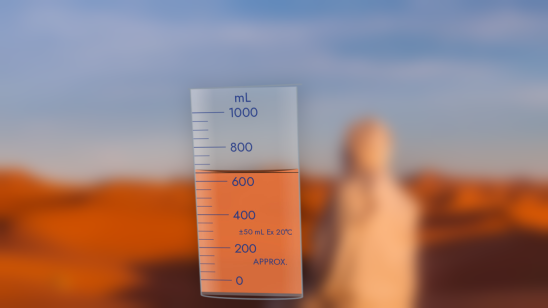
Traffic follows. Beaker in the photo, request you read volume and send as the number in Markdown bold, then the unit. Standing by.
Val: **650** mL
